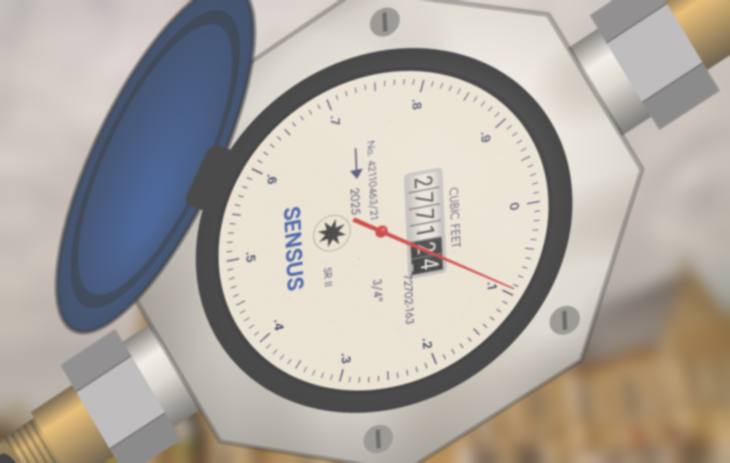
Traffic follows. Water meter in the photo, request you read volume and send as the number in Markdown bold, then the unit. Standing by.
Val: **277124.09** ft³
